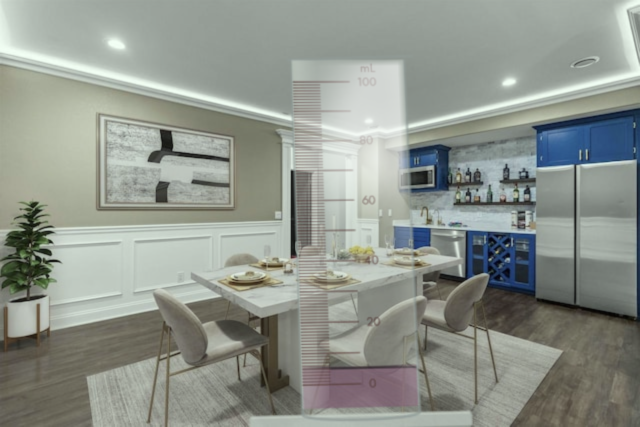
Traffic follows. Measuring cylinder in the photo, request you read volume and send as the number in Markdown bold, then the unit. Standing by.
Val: **5** mL
